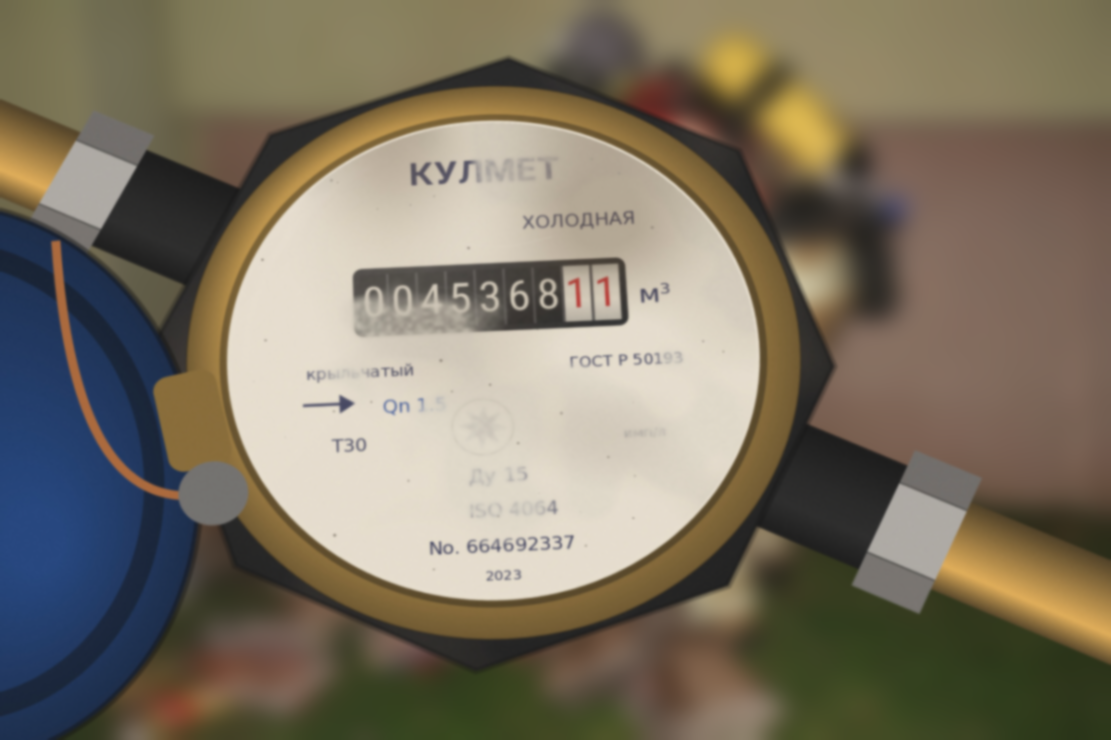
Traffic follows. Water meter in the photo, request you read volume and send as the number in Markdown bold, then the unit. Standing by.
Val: **45368.11** m³
